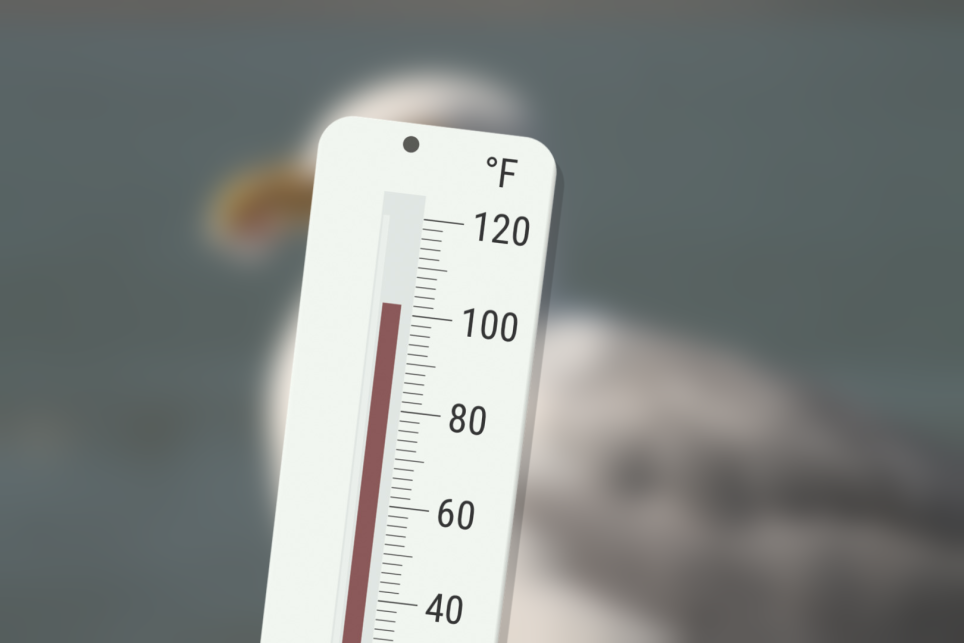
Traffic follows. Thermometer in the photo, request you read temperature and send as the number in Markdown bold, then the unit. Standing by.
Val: **102** °F
